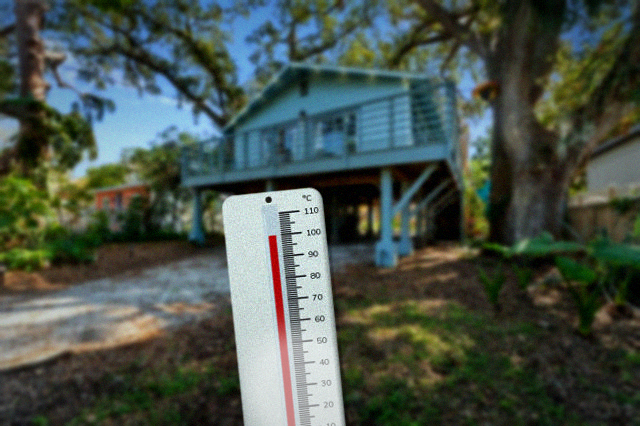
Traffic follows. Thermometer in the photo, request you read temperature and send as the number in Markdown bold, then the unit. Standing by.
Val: **100** °C
